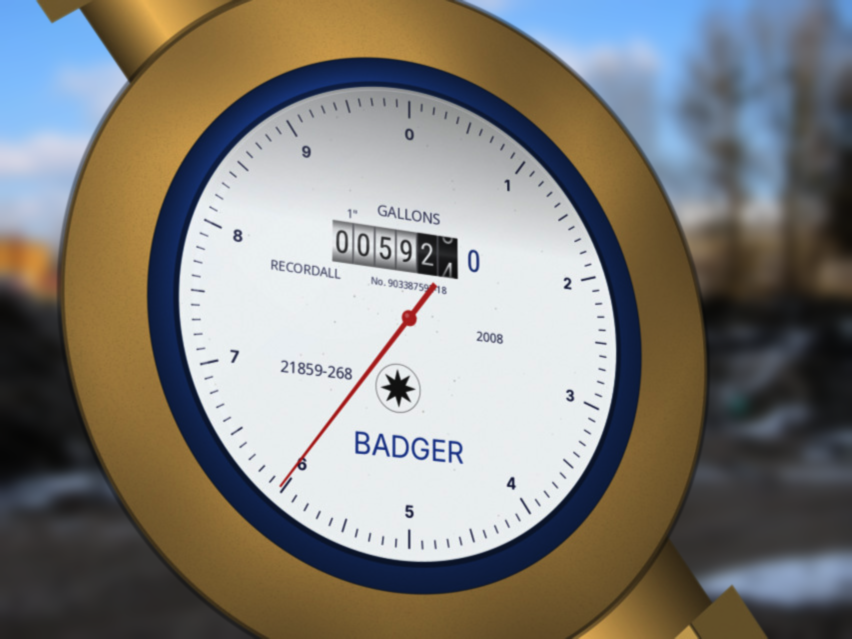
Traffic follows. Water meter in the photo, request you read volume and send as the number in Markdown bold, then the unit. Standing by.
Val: **59236.0** gal
